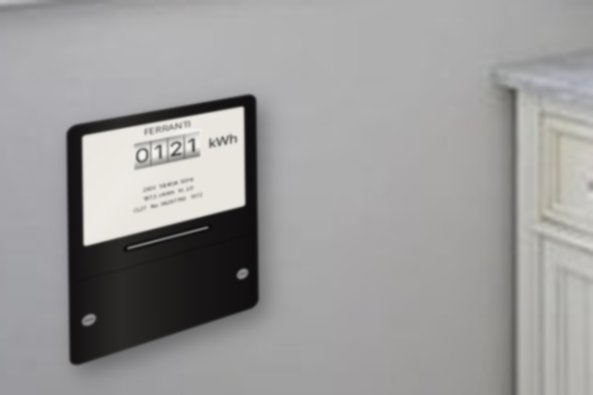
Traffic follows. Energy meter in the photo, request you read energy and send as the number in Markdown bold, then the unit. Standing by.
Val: **121** kWh
